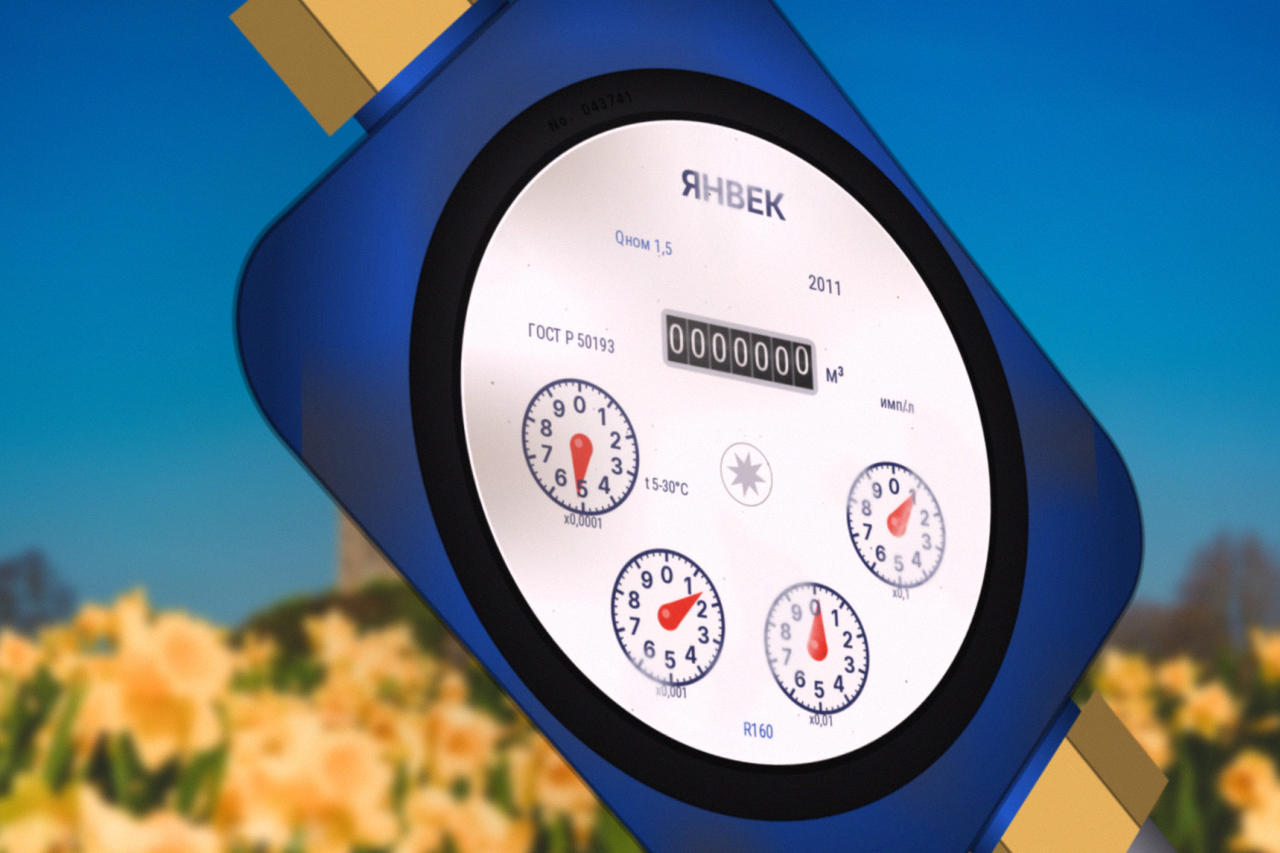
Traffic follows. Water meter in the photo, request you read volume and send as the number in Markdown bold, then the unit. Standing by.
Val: **0.1015** m³
